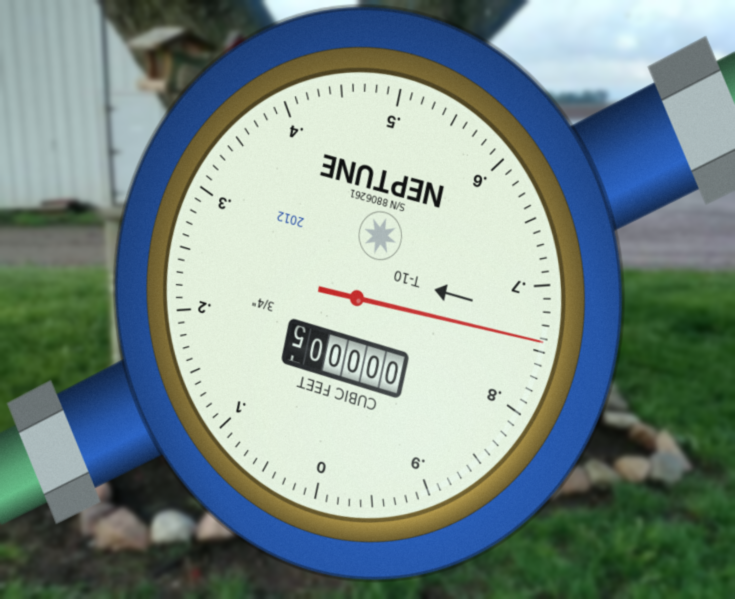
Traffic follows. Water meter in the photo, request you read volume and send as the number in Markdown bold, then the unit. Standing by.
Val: **4.74** ft³
